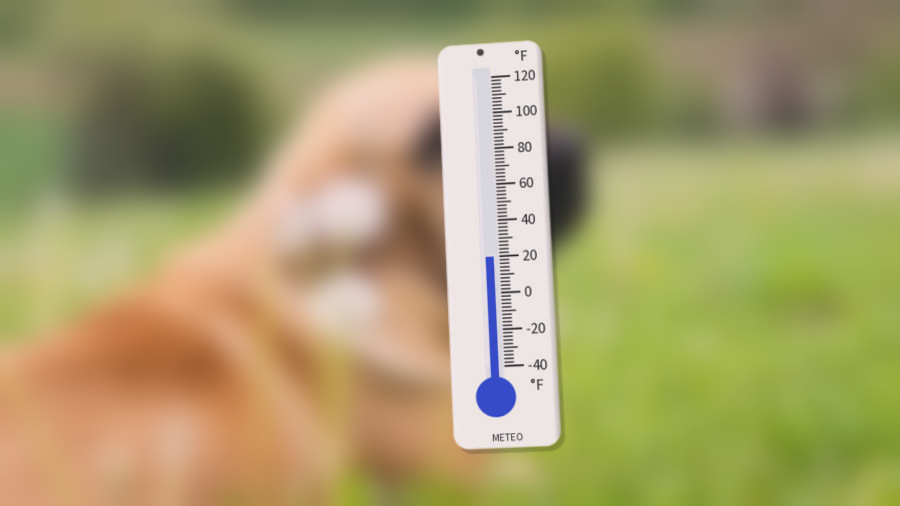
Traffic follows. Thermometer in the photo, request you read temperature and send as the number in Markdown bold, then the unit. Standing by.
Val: **20** °F
